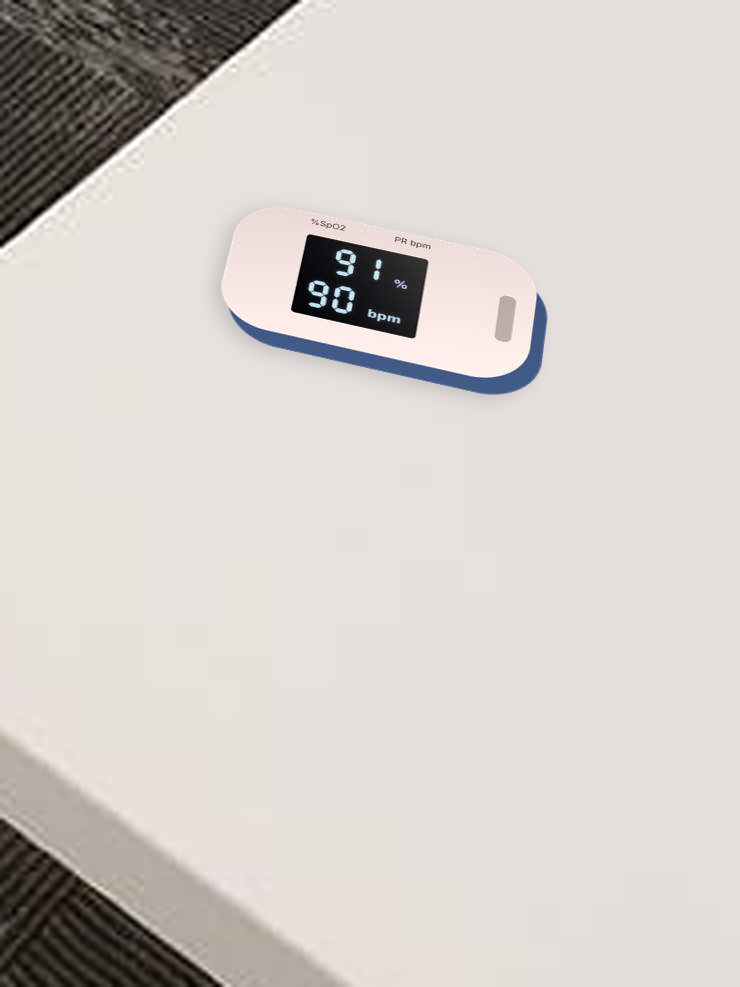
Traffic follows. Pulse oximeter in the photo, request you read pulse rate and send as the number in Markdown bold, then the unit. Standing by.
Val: **90** bpm
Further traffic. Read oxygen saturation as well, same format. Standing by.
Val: **91** %
